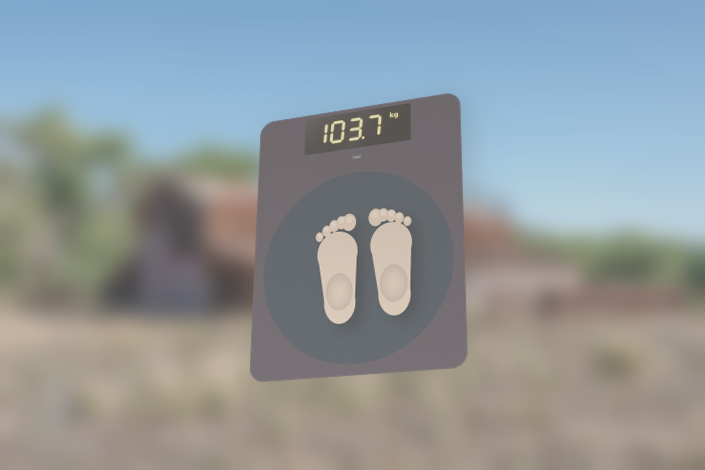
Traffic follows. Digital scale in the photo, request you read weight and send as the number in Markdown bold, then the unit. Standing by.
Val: **103.7** kg
